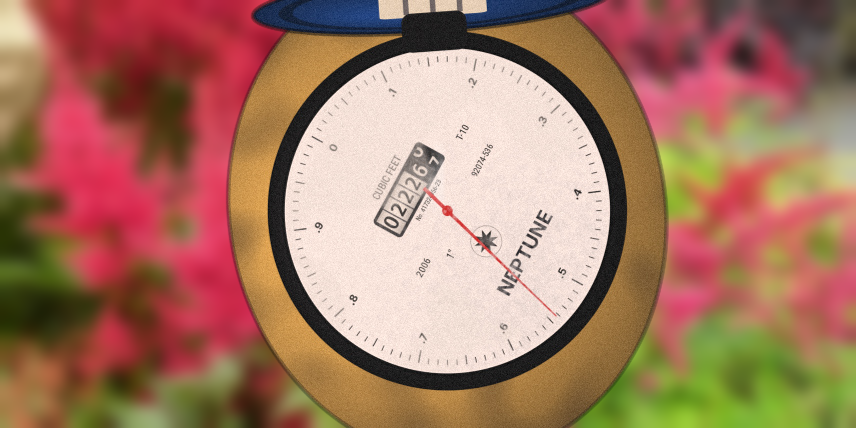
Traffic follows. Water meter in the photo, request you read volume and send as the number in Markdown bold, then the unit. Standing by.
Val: **22266.54** ft³
